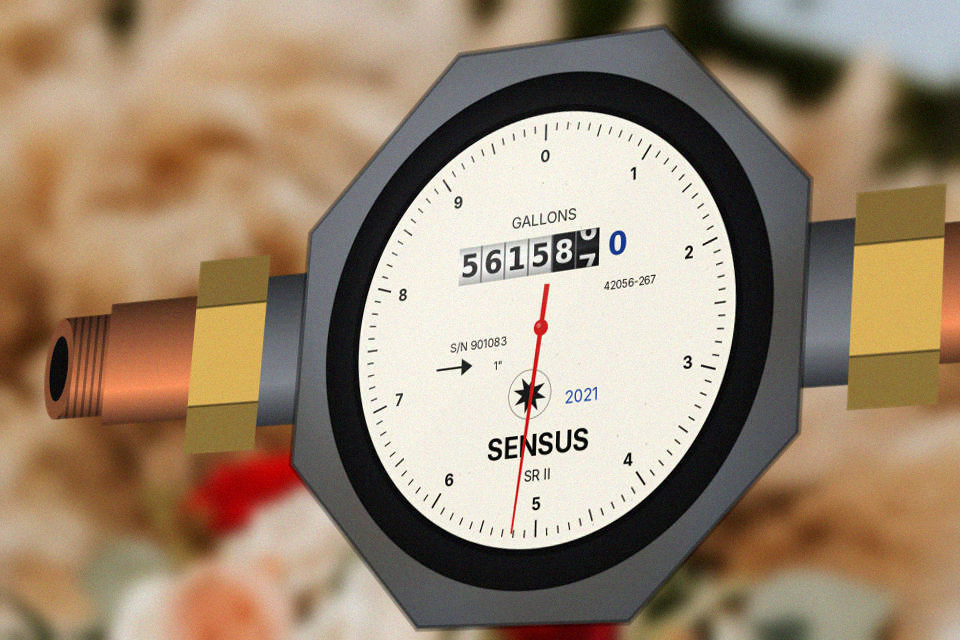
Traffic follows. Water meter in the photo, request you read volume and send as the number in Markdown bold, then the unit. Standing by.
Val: **5615865.2** gal
